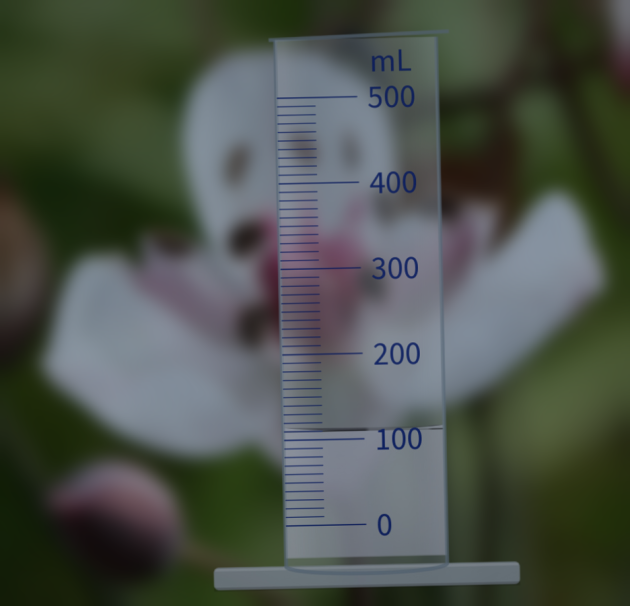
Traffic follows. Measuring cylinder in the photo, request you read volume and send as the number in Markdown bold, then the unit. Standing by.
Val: **110** mL
